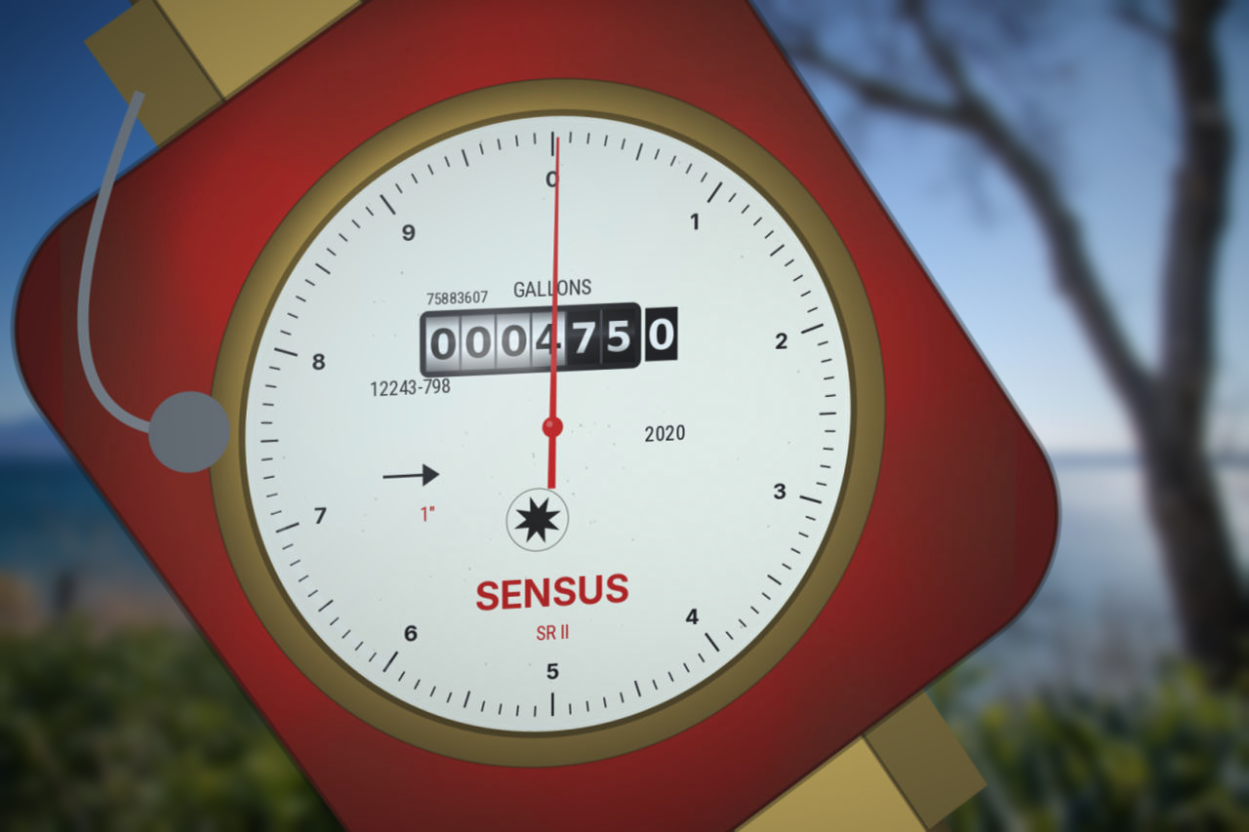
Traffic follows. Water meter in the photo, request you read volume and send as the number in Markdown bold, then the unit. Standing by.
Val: **4750.0** gal
